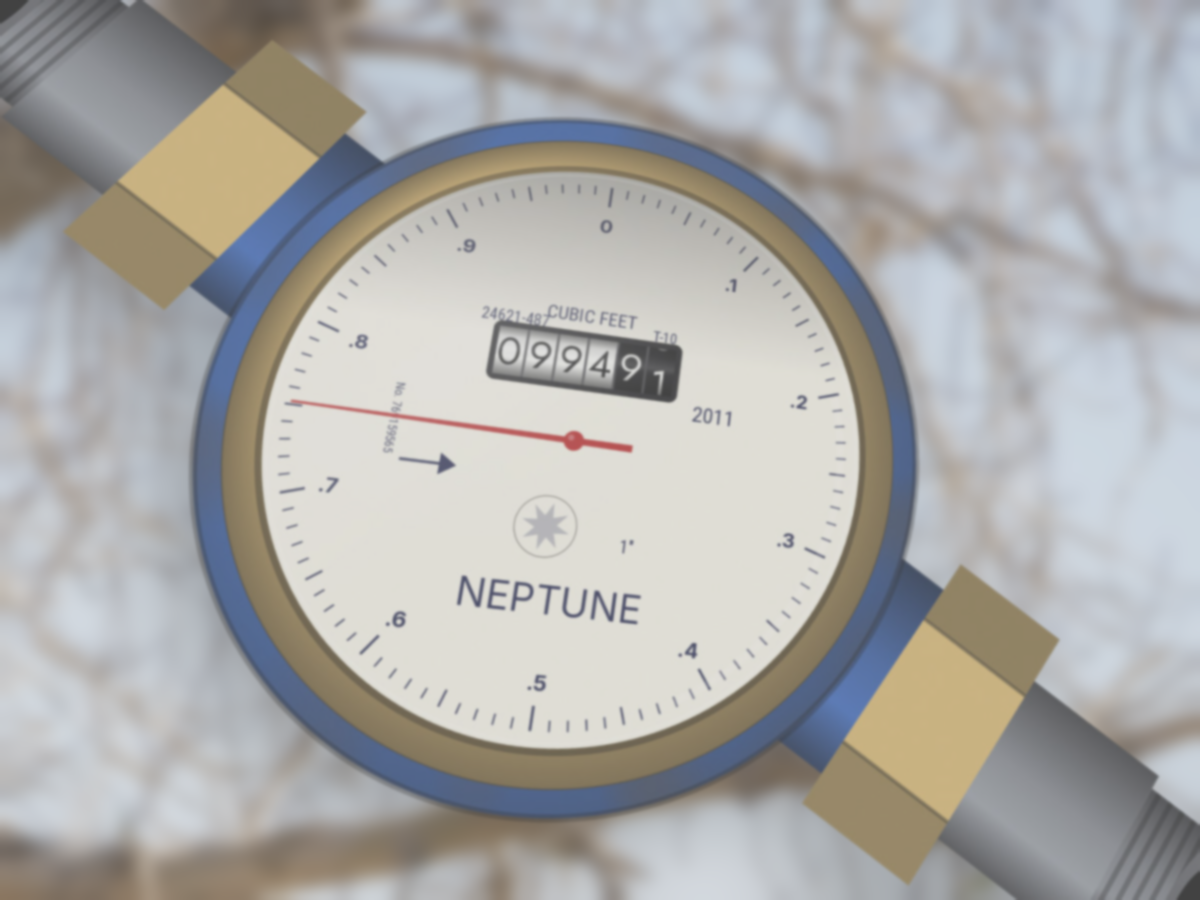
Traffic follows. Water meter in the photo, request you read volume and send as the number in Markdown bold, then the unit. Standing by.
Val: **99490.75** ft³
